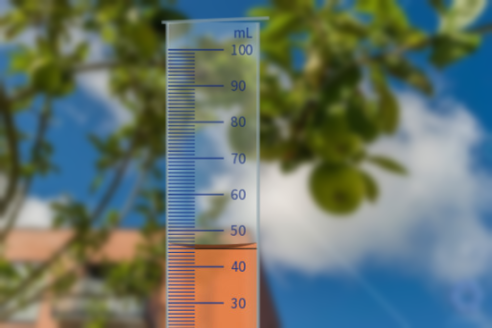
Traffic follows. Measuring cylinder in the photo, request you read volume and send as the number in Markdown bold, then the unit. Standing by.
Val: **45** mL
